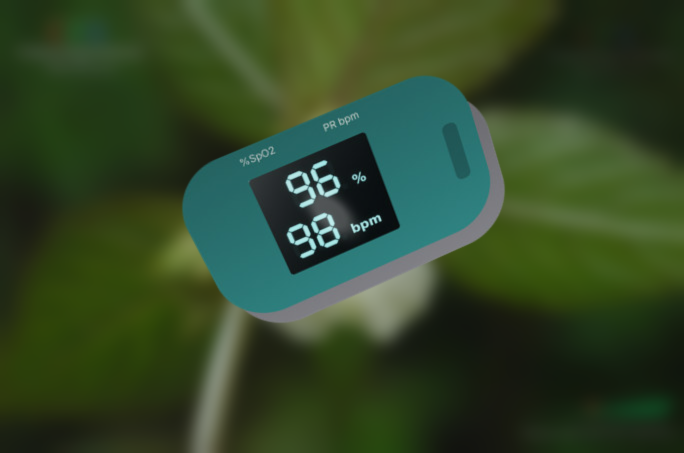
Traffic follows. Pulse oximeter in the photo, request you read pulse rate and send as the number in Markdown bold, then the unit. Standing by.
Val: **98** bpm
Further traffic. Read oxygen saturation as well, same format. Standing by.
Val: **96** %
